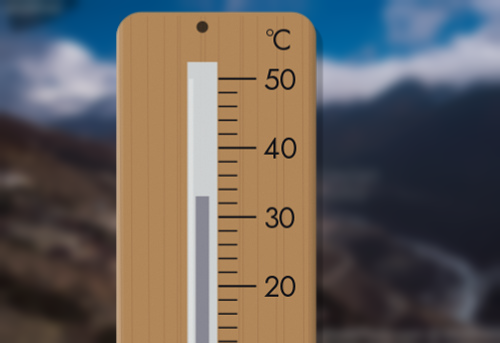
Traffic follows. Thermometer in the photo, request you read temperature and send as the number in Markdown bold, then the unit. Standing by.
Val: **33** °C
